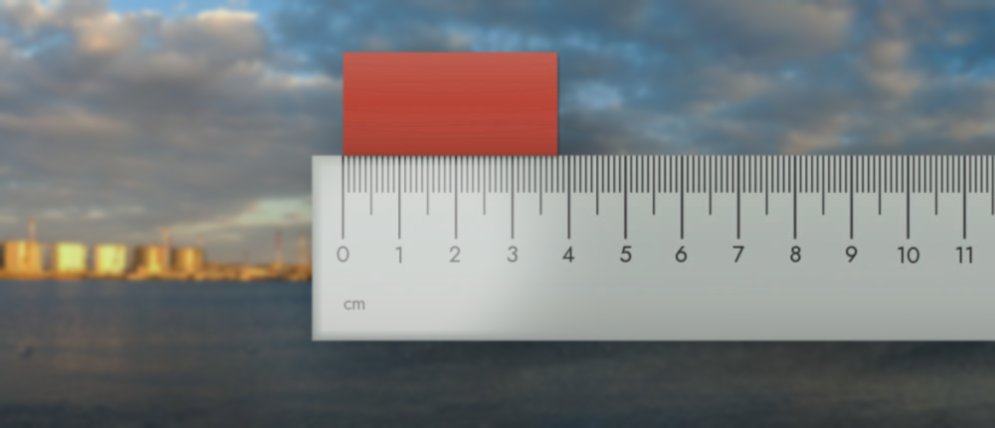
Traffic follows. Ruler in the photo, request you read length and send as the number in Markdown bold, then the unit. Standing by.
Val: **3.8** cm
